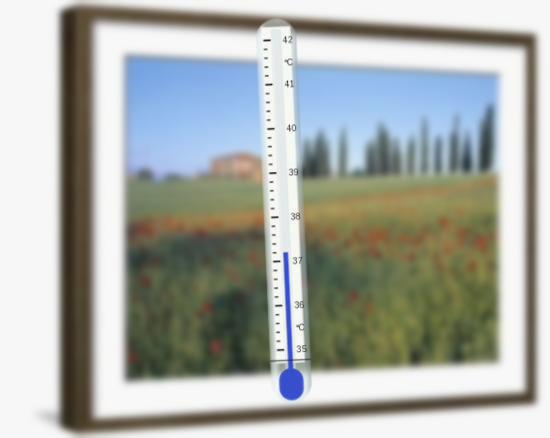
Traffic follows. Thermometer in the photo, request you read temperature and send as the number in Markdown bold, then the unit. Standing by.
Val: **37.2** °C
